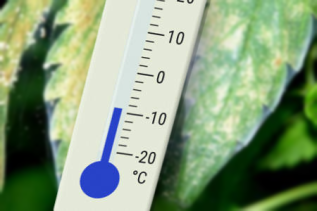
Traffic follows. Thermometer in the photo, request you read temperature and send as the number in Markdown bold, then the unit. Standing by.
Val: **-9** °C
